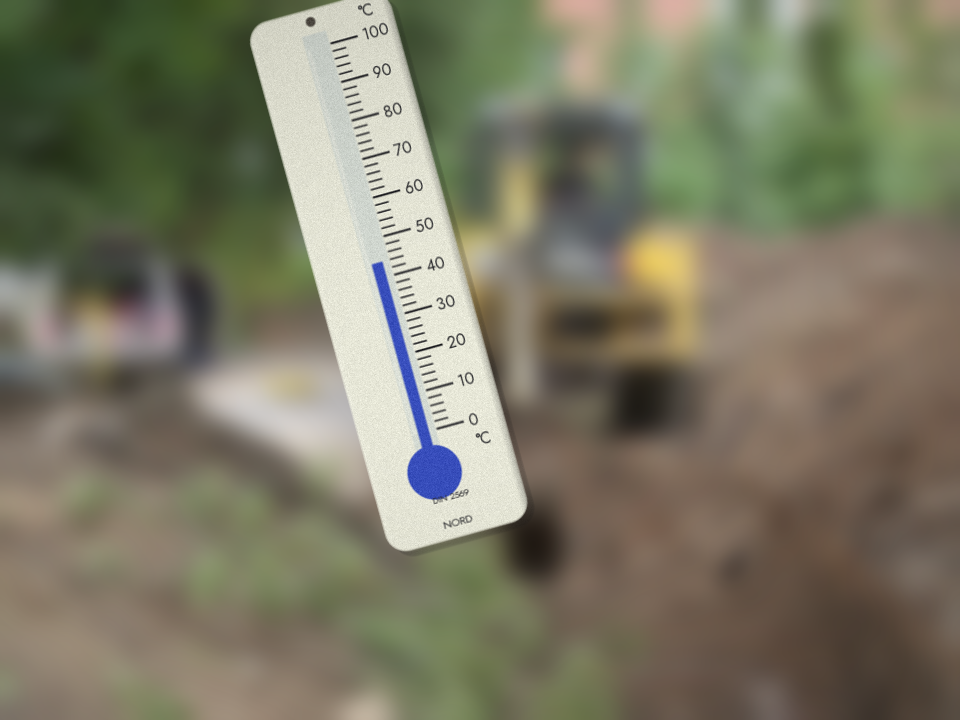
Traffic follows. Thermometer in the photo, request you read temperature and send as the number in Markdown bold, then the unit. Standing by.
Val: **44** °C
